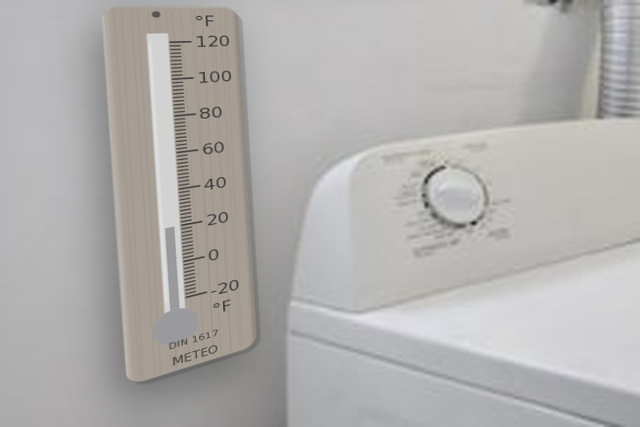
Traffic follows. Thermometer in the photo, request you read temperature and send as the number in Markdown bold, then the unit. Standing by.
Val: **20** °F
